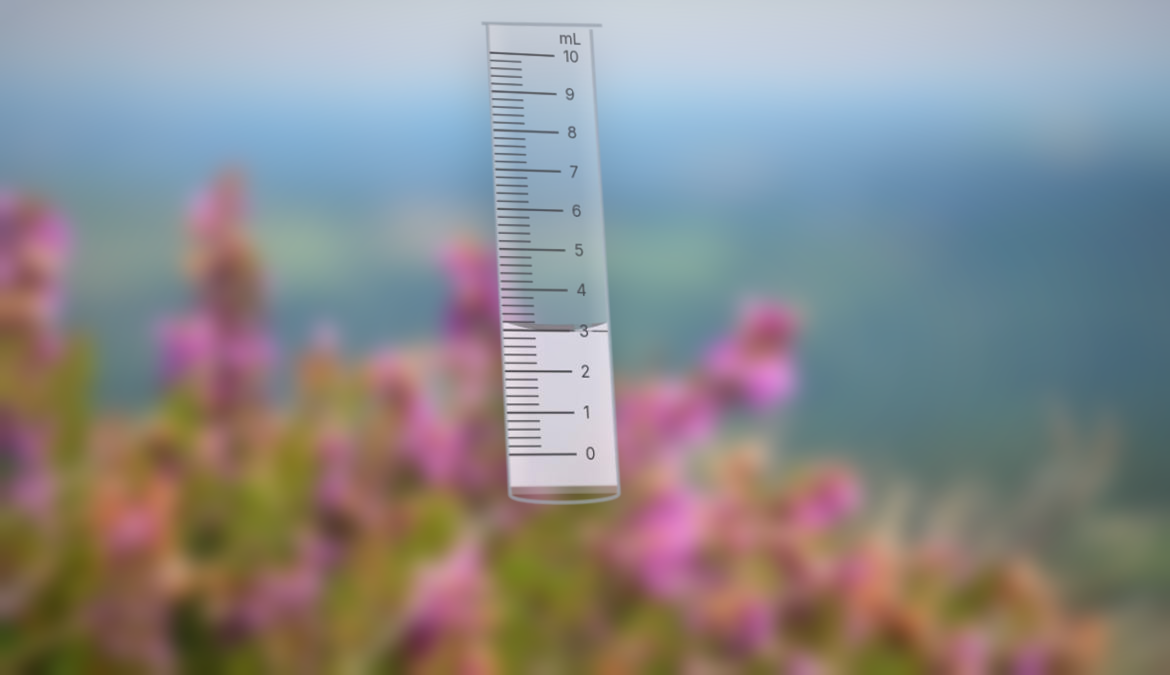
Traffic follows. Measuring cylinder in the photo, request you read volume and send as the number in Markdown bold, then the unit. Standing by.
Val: **3** mL
